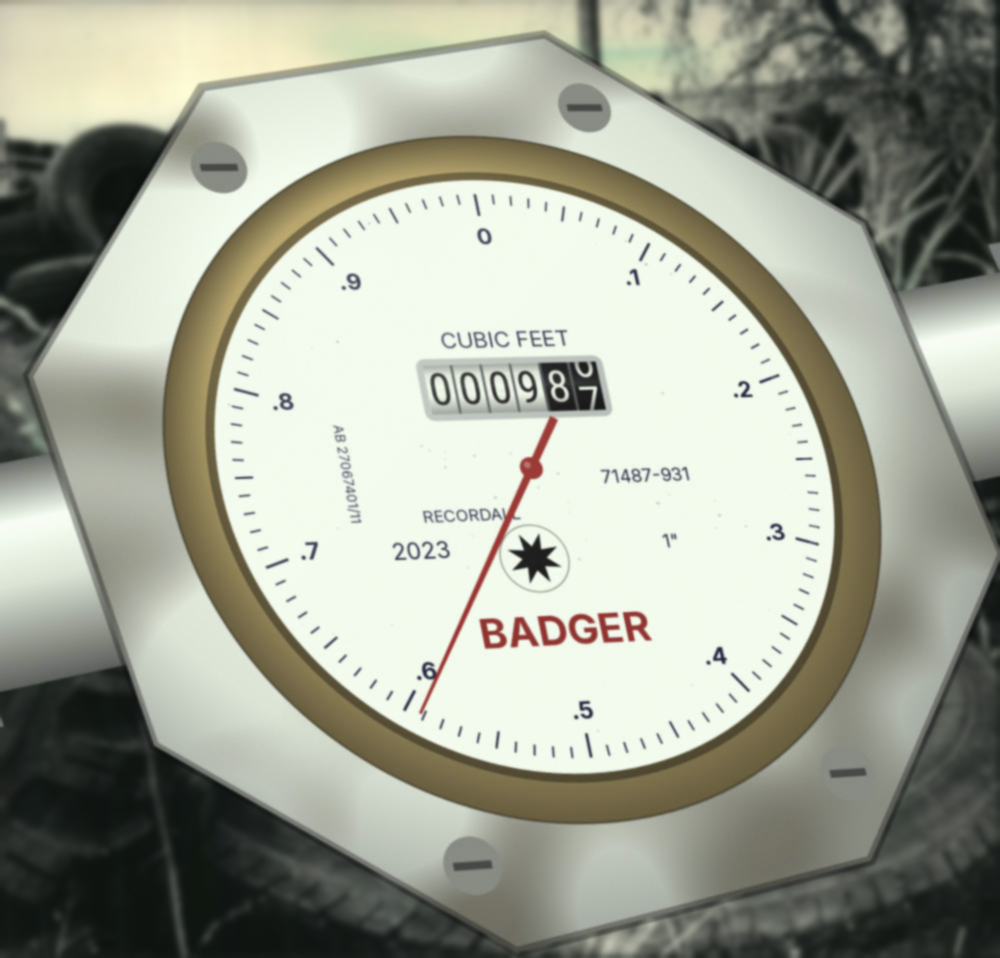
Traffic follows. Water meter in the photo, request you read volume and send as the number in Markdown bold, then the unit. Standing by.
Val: **986.59** ft³
